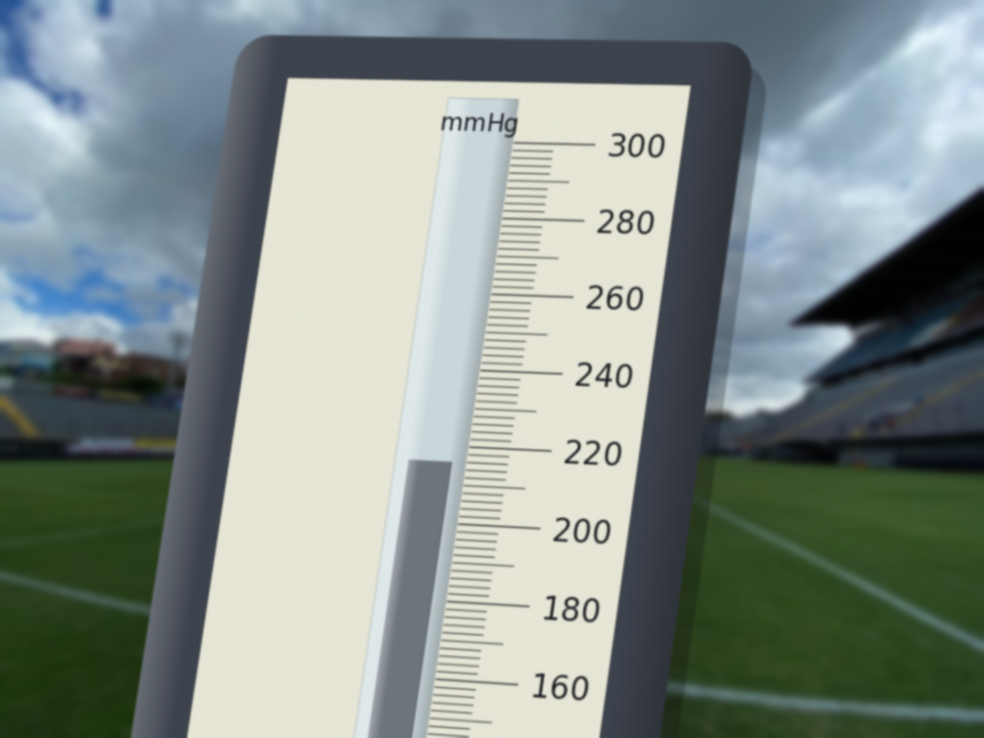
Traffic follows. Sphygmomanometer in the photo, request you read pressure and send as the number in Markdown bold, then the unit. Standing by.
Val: **216** mmHg
